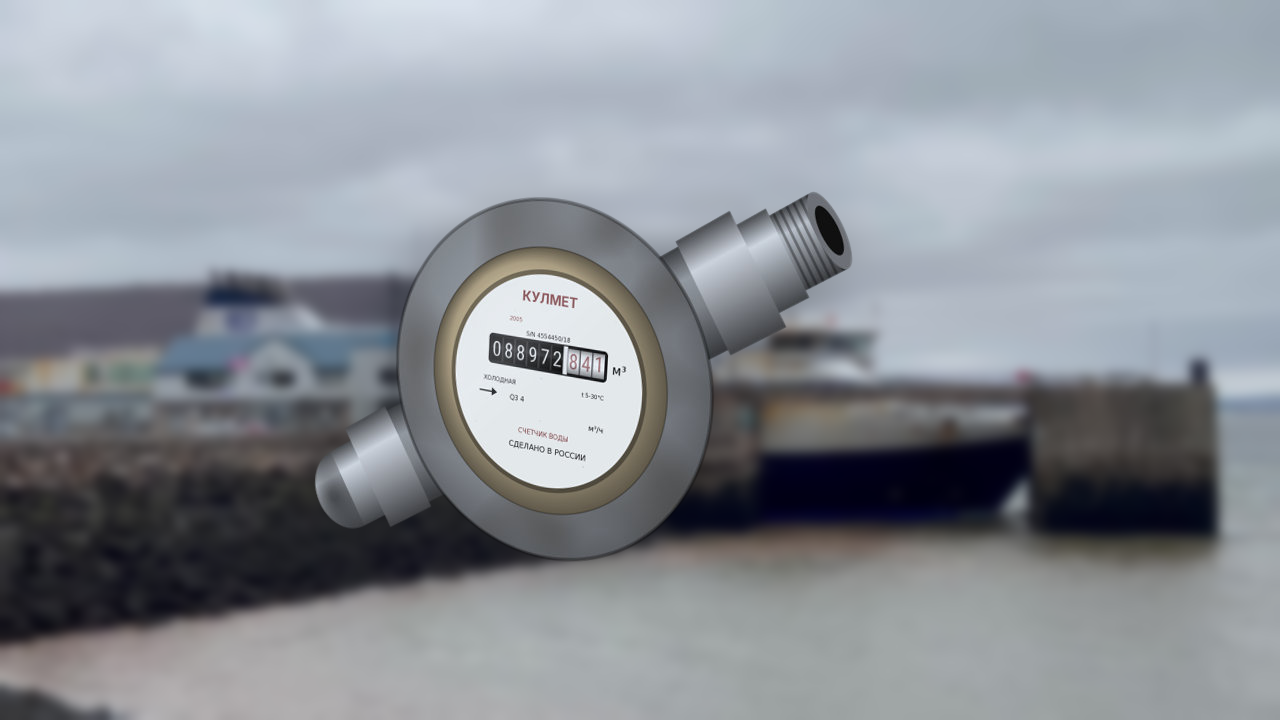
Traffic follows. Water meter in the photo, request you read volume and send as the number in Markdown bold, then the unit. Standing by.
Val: **88972.841** m³
